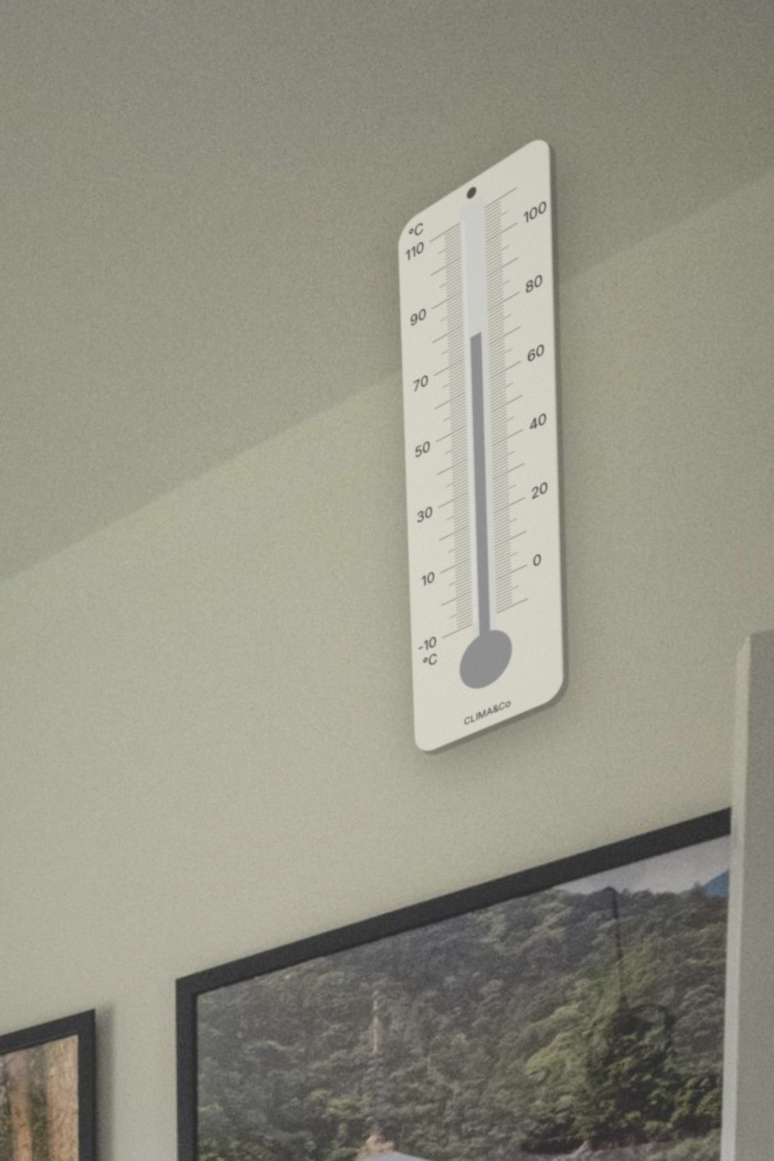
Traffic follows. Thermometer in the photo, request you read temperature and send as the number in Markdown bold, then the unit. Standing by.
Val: **75** °C
